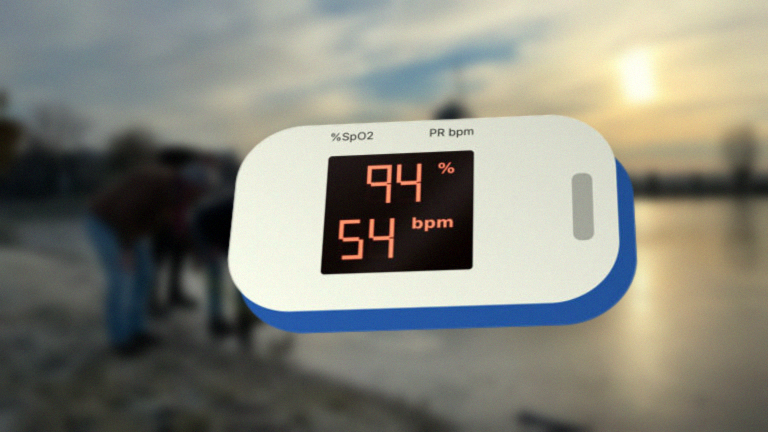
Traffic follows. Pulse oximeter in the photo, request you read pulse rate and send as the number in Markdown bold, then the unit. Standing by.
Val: **54** bpm
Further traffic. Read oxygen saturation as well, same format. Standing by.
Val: **94** %
